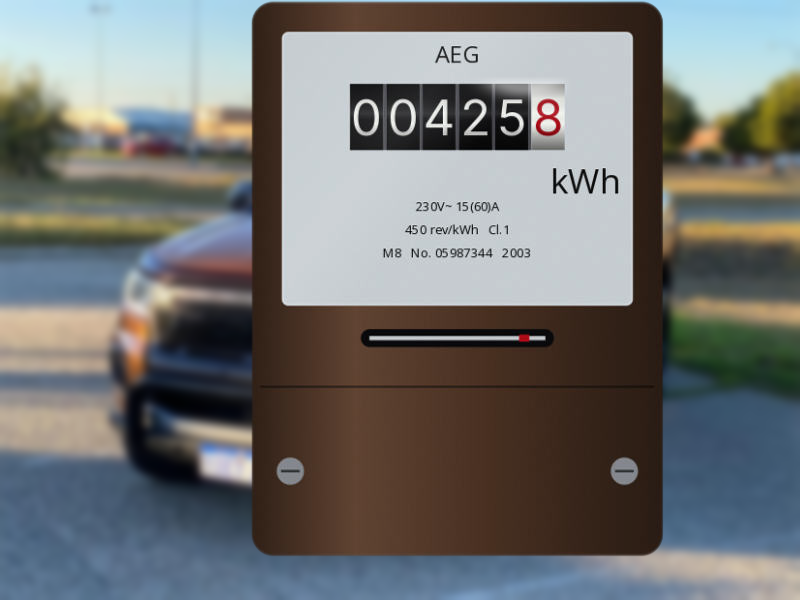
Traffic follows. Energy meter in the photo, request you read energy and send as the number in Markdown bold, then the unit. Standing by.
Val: **425.8** kWh
